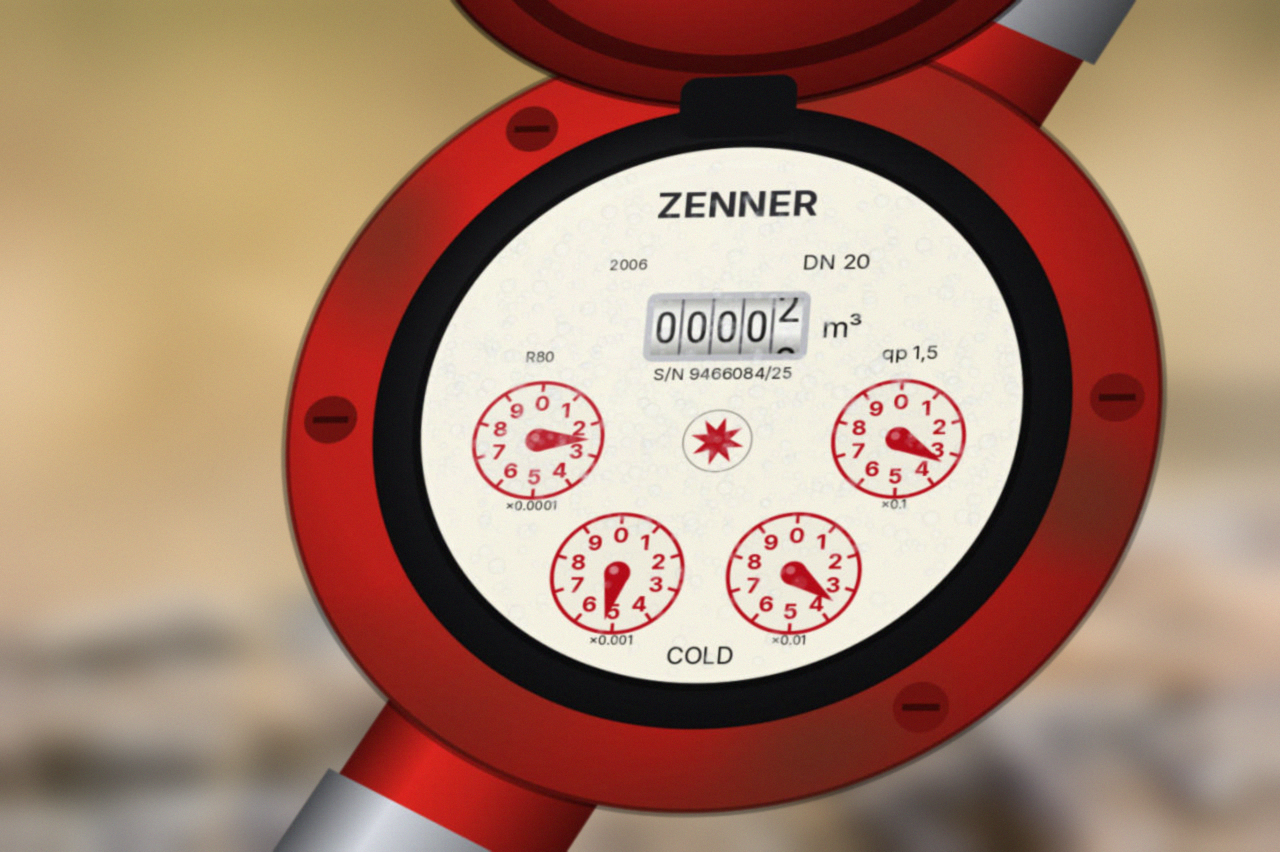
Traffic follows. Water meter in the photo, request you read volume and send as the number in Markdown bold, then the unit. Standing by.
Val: **2.3352** m³
